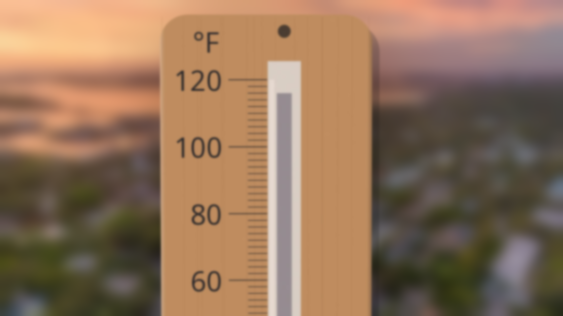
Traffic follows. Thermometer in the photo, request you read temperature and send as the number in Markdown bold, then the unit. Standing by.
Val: **116** °F
